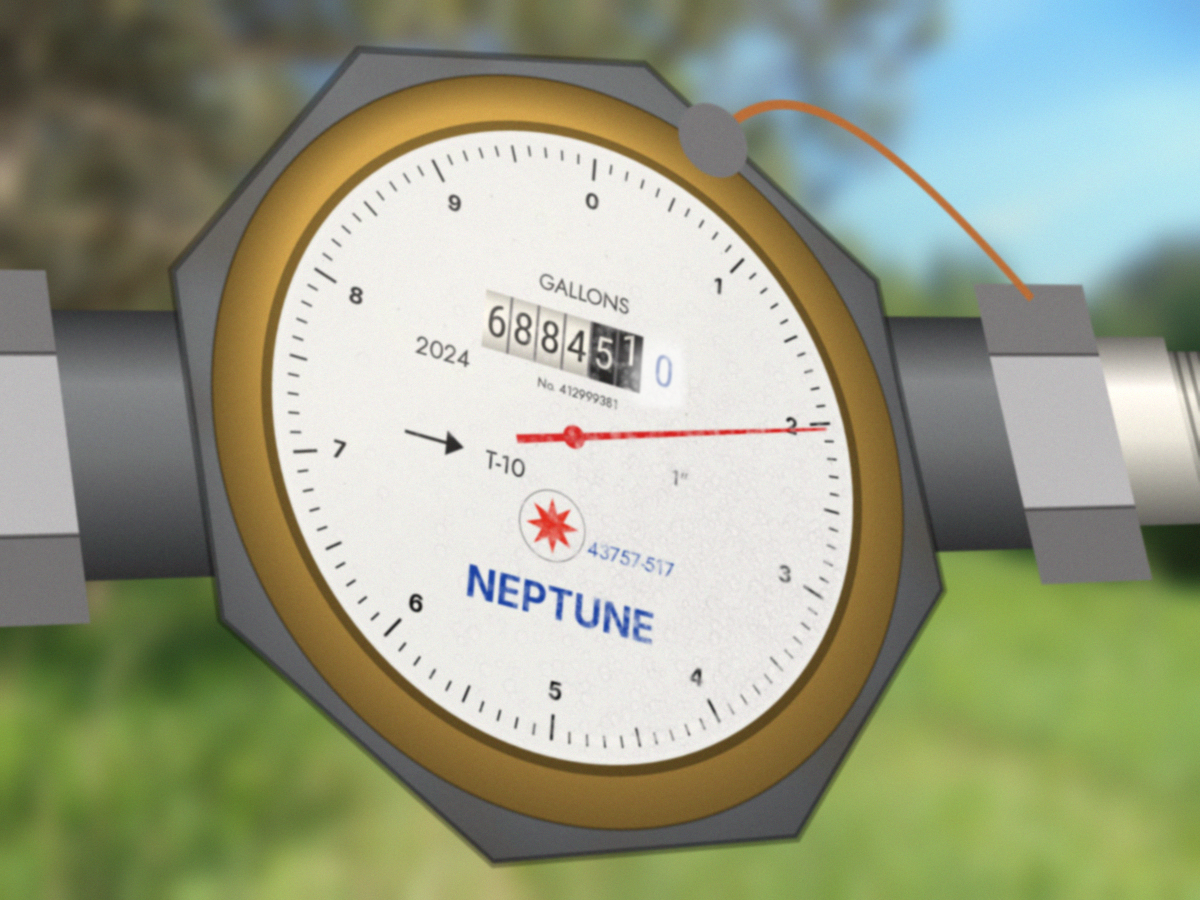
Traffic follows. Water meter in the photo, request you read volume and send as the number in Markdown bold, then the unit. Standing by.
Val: **6884512.0** gal
